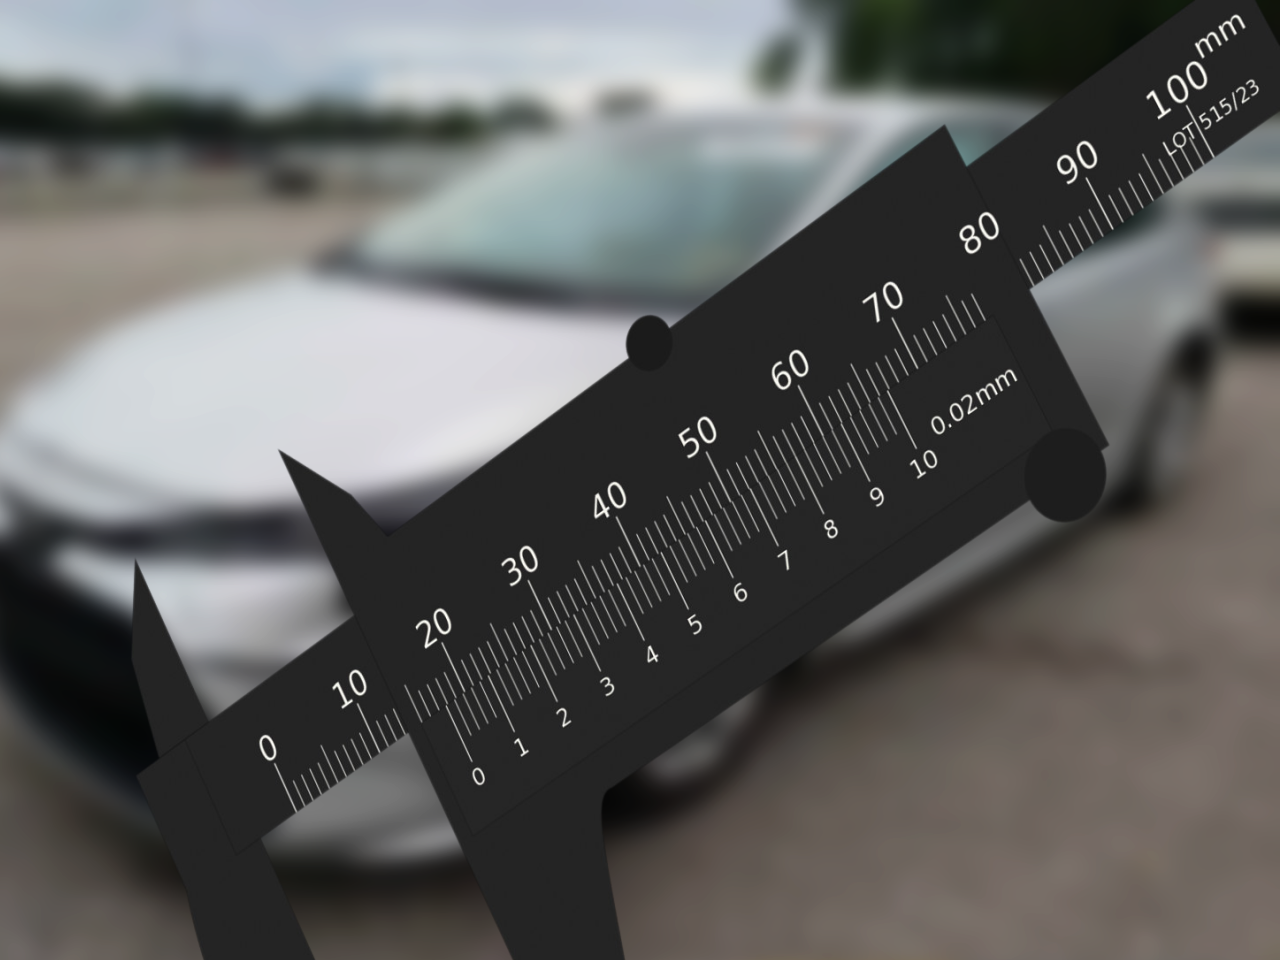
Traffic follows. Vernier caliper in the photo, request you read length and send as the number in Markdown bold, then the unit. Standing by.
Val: **17.8** mm
